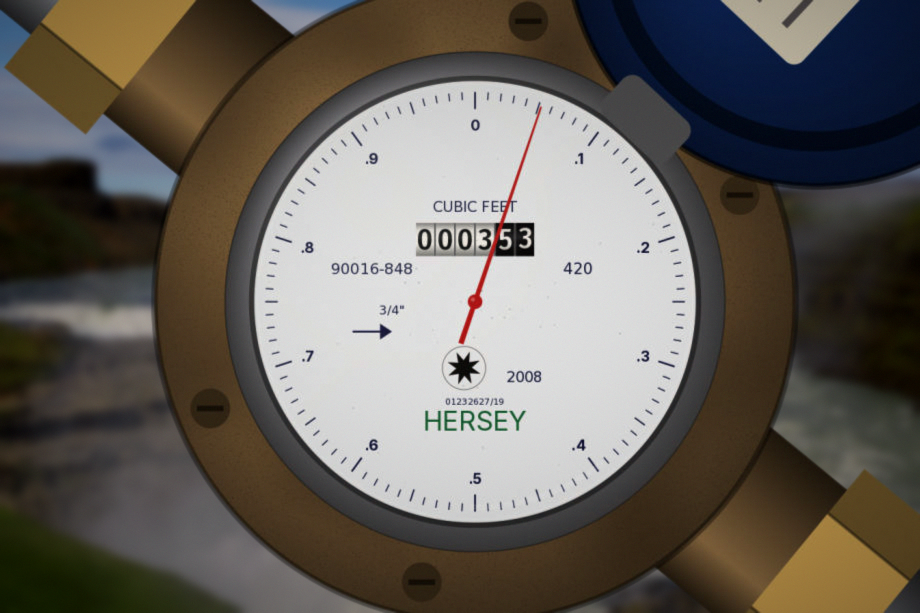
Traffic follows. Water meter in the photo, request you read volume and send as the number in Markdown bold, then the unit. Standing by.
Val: **353.05** ft³
